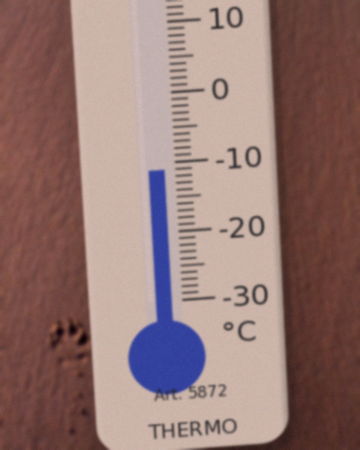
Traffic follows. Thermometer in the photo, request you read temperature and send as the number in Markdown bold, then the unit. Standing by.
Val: **-11** °C
